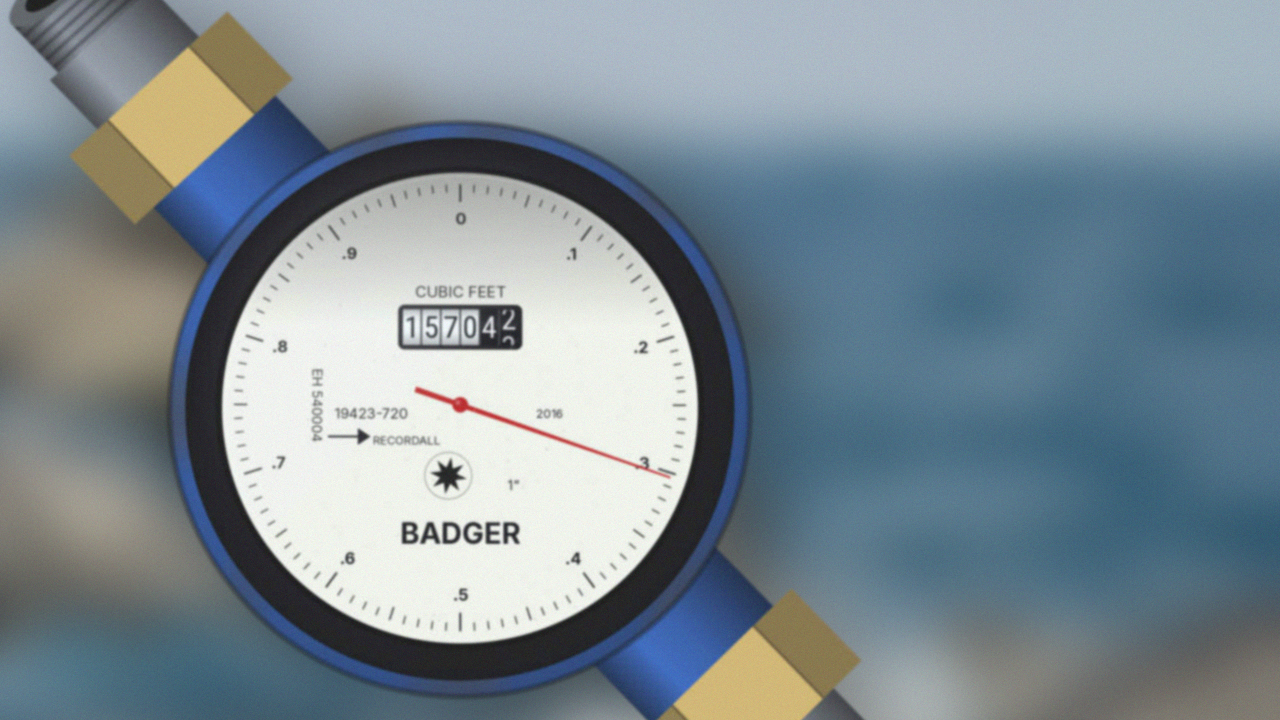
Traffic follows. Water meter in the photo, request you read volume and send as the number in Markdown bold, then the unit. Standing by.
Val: **157042.30** ft³
